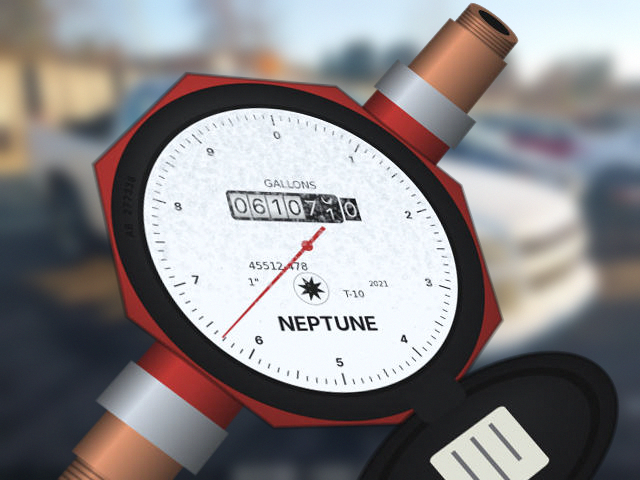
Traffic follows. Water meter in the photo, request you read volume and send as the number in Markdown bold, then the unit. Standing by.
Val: **610706.3** gal
